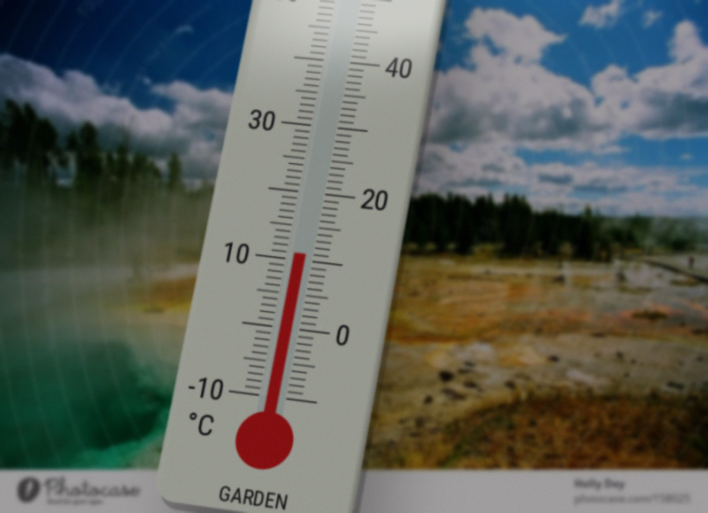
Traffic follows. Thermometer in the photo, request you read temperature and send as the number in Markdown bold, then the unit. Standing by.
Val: **11** °C
